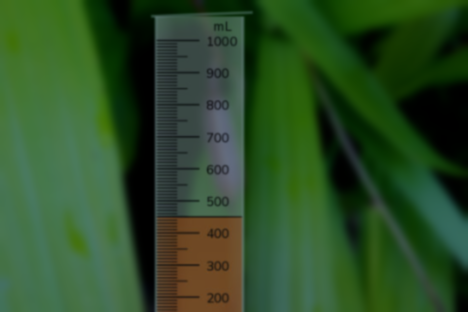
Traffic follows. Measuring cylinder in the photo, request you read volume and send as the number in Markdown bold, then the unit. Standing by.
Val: **450** mL
